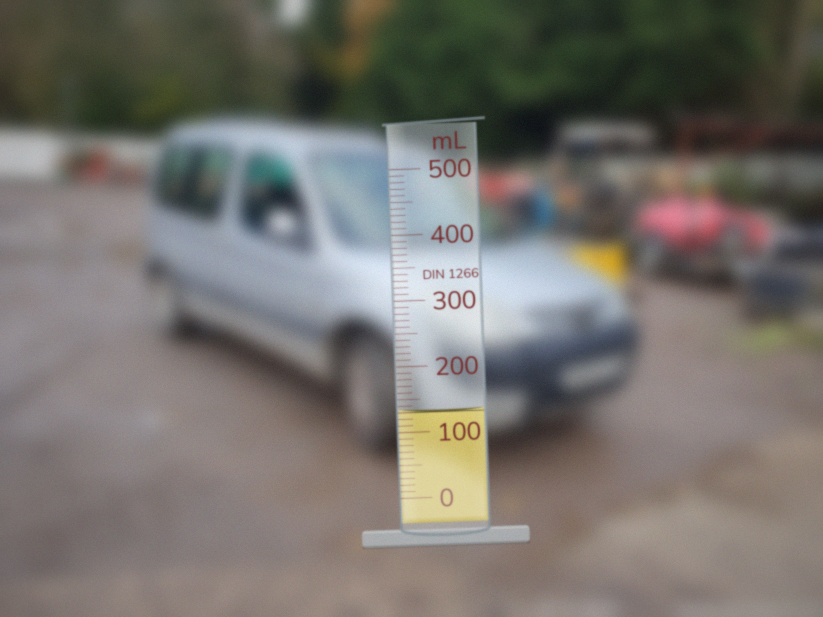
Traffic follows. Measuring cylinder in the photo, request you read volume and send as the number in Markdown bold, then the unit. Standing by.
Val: **130** mL
